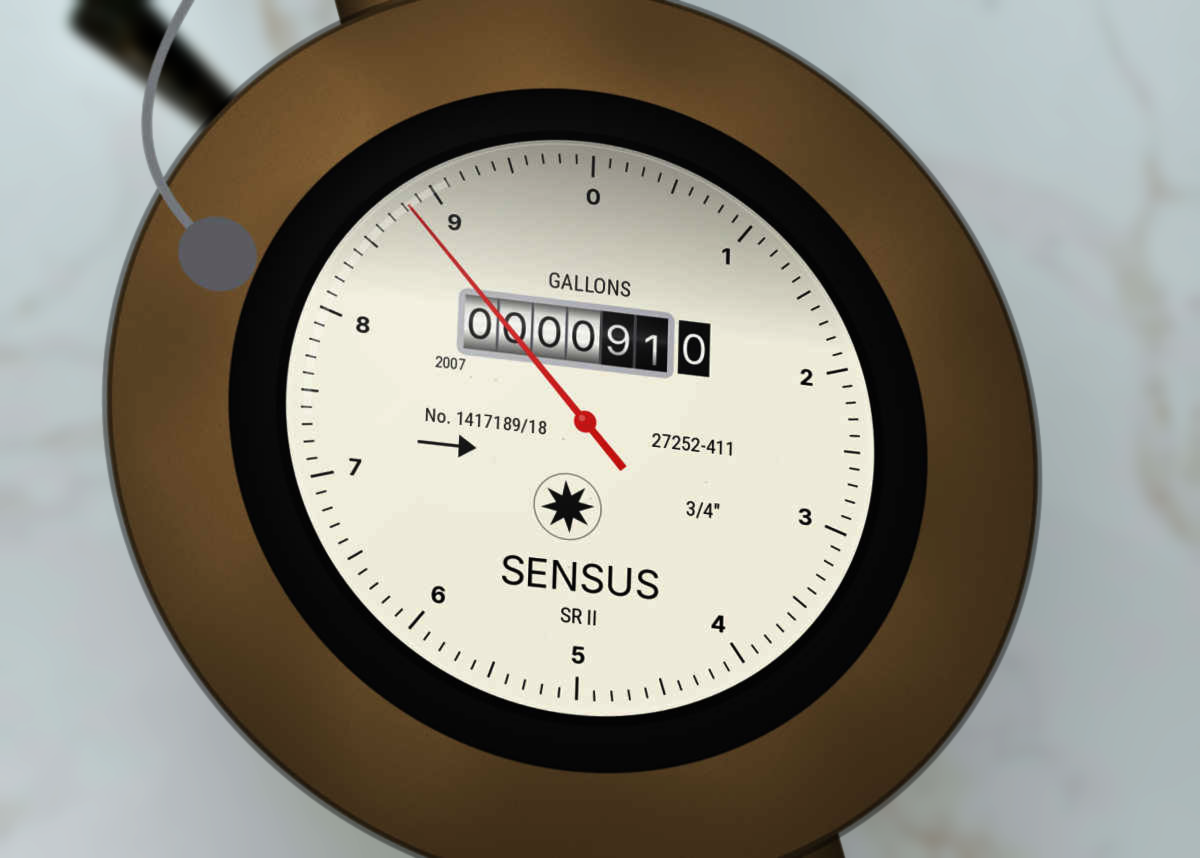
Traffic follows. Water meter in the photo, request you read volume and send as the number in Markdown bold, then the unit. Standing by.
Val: **908.8** gal
